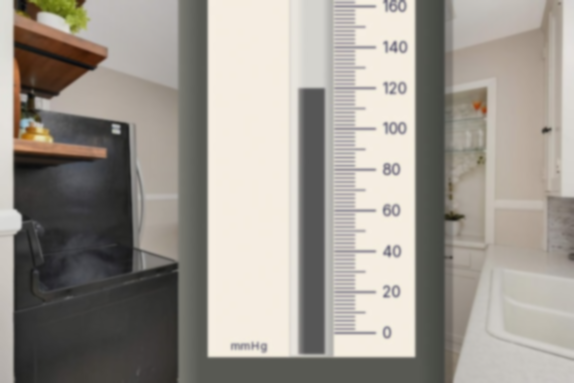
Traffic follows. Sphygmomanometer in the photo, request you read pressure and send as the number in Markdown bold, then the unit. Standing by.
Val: **120** mmHg
